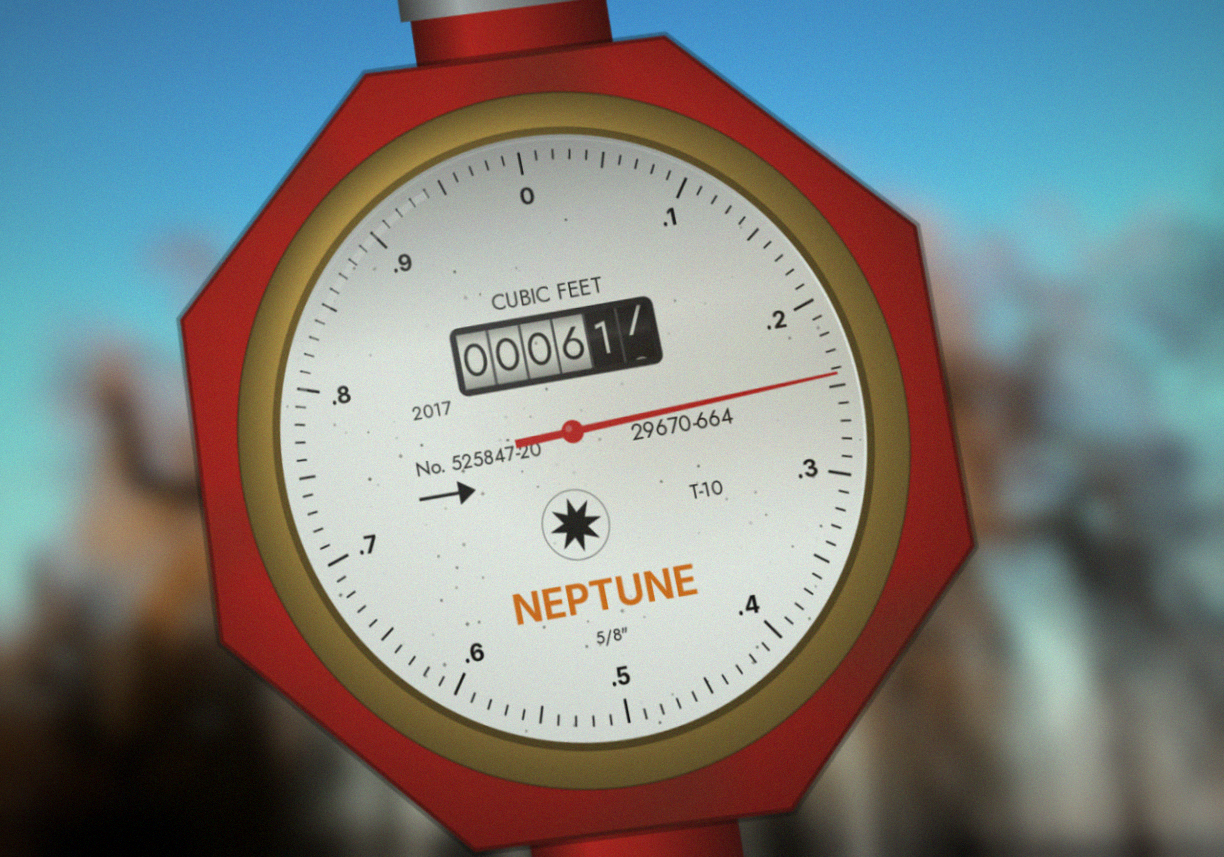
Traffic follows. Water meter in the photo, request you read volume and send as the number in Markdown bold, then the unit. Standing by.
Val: **617.24** ft³
